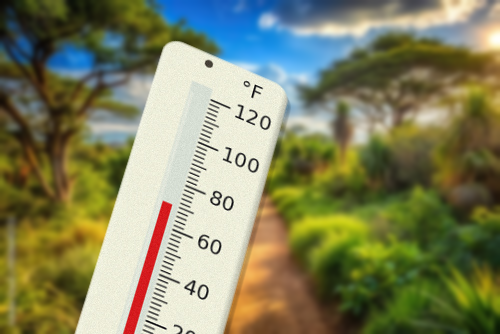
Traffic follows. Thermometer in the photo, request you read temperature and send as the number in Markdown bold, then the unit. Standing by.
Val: **70** °F
